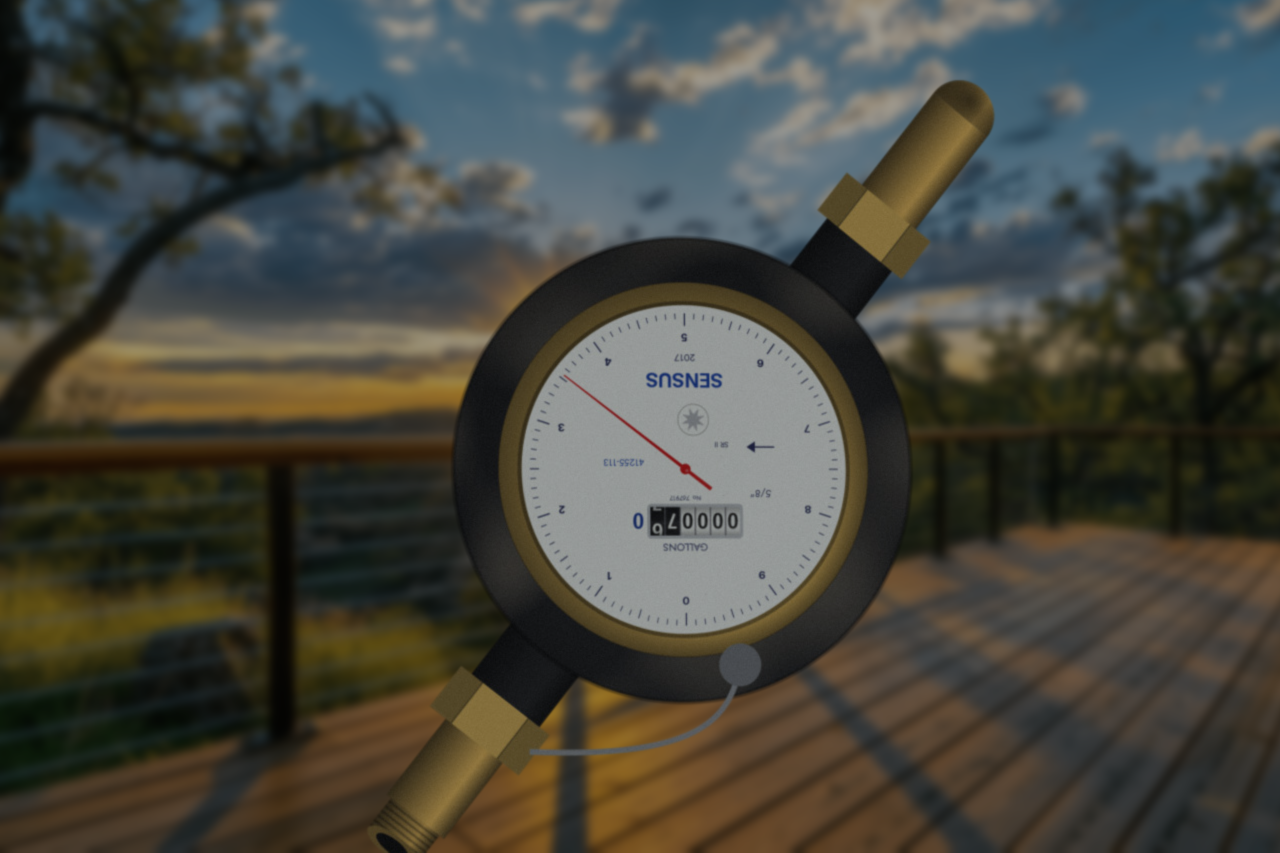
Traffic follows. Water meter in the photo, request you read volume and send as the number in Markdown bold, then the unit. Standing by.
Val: **763.5** gal
